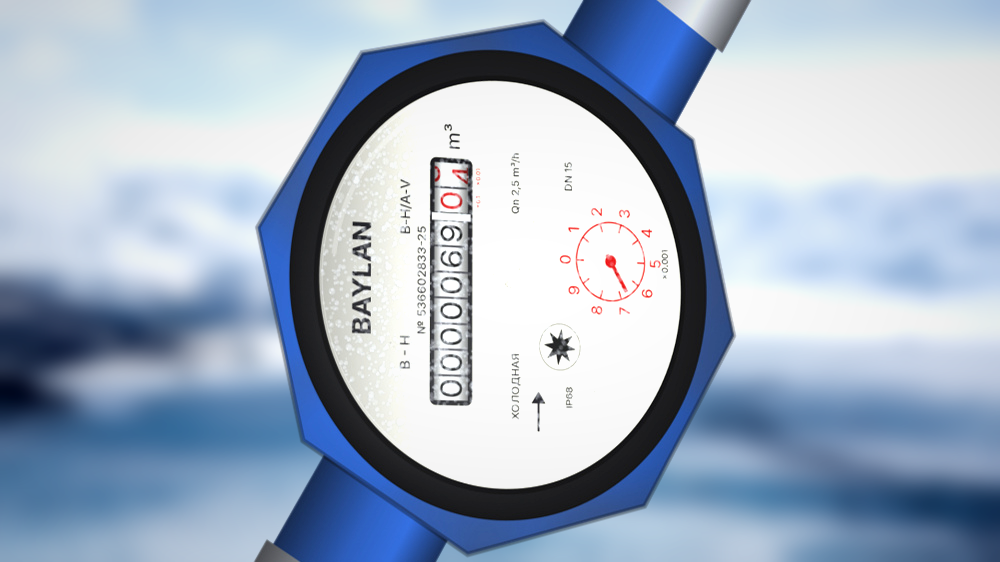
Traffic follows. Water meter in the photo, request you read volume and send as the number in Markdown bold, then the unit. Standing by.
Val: **69.036** m³
